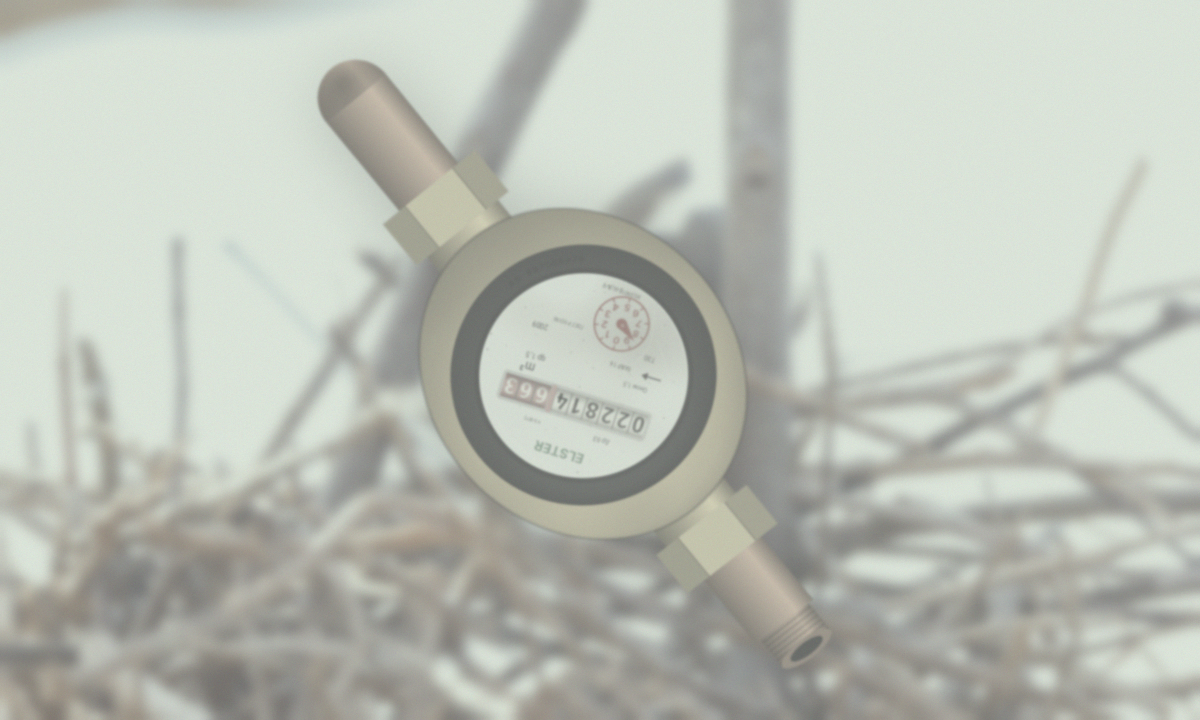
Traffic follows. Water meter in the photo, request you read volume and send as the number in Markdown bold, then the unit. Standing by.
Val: **22814.6638** m³
